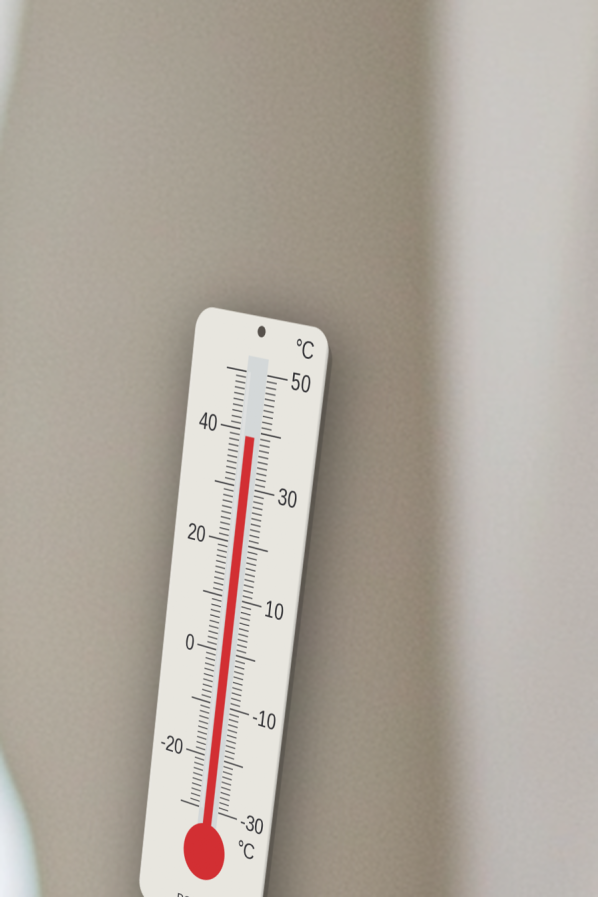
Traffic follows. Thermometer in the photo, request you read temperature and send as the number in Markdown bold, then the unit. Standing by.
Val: **39** °C
